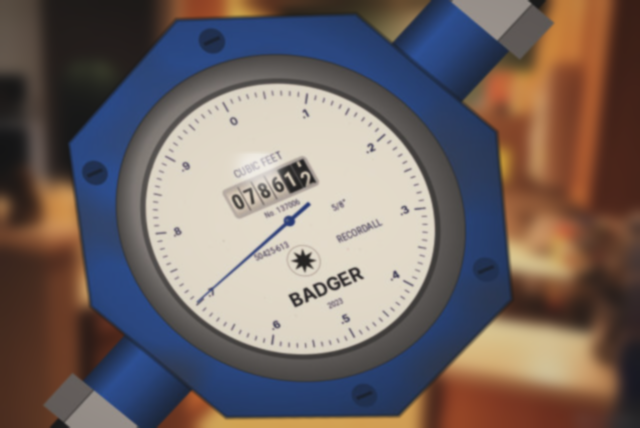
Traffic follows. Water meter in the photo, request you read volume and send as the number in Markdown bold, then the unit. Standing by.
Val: **78611.70** ft³
